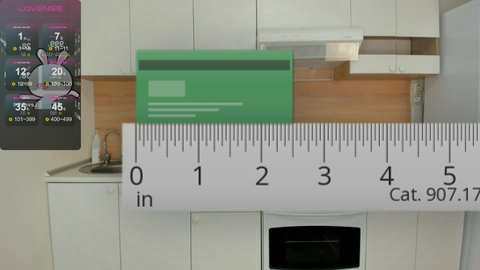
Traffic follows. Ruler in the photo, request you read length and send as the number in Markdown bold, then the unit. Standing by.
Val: **2.5** in
